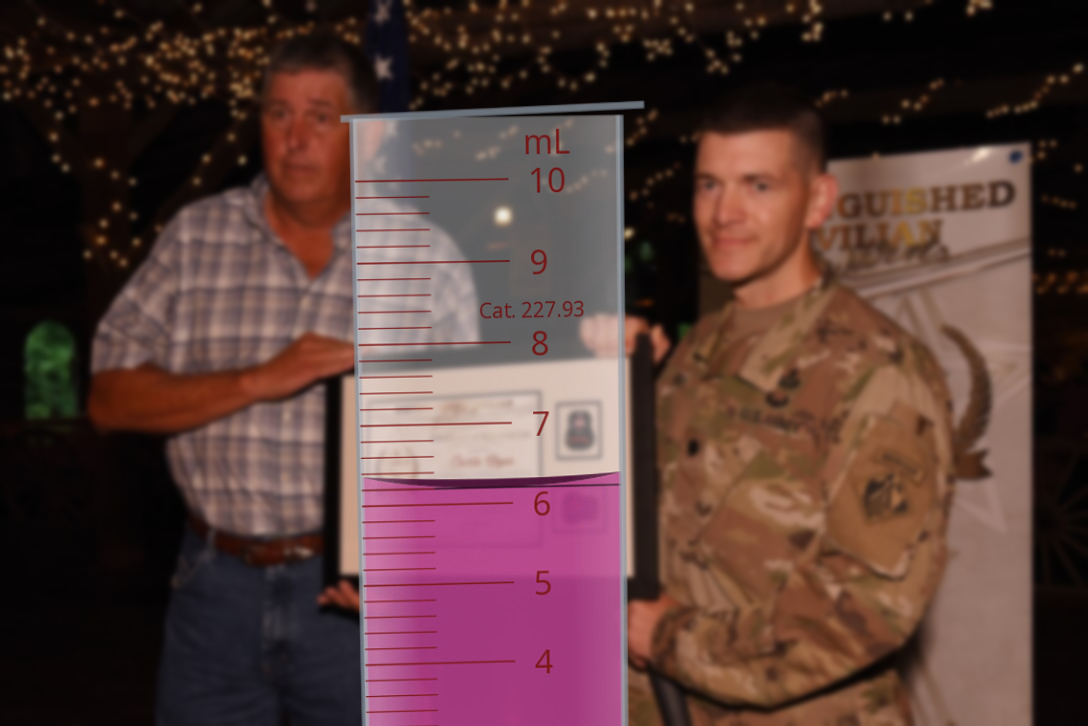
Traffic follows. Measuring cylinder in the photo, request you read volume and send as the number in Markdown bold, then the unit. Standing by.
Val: **6.2** mL
